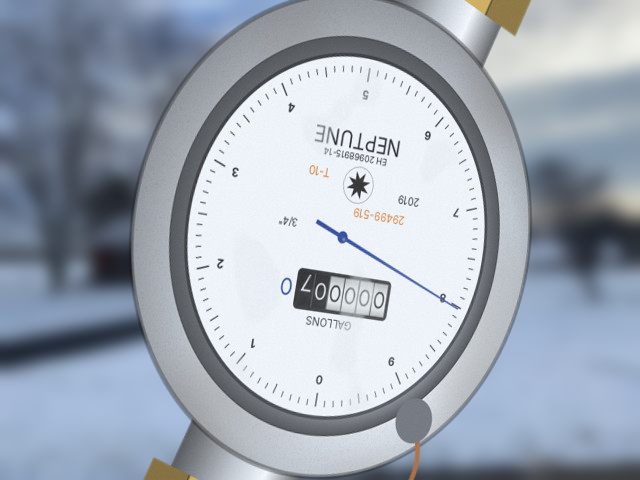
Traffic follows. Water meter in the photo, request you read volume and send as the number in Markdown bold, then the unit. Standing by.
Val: **68.0** gal
